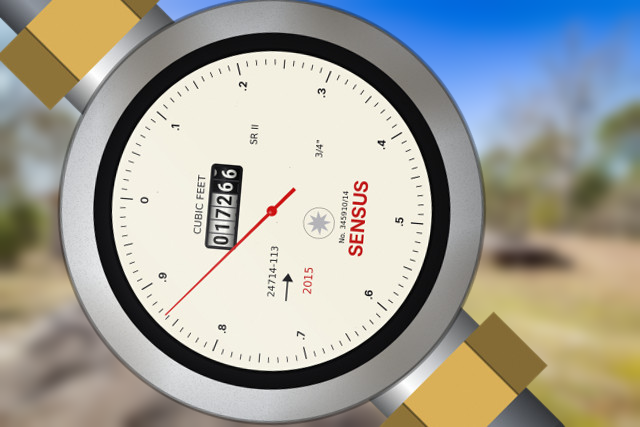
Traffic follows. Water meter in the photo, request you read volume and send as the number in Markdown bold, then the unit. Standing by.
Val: **17265.86** ft³
